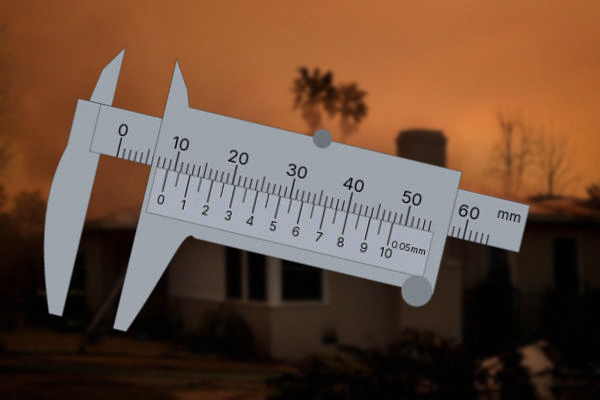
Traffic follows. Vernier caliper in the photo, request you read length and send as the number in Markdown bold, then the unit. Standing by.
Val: **8.8** mm
